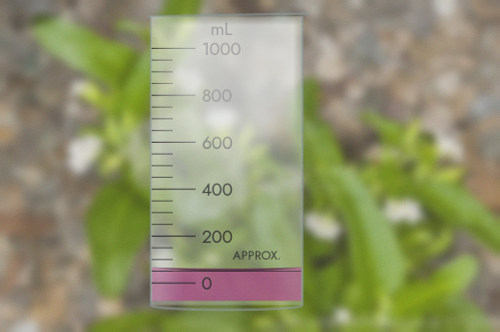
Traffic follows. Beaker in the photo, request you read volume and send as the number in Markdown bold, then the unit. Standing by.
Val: **50** mL
